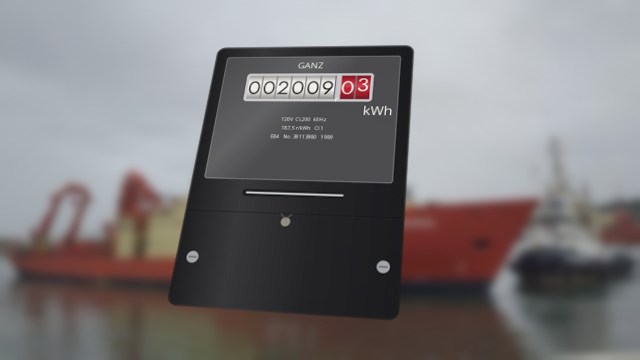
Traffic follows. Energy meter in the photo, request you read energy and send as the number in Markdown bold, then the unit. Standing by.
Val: **2009.03** kWh
